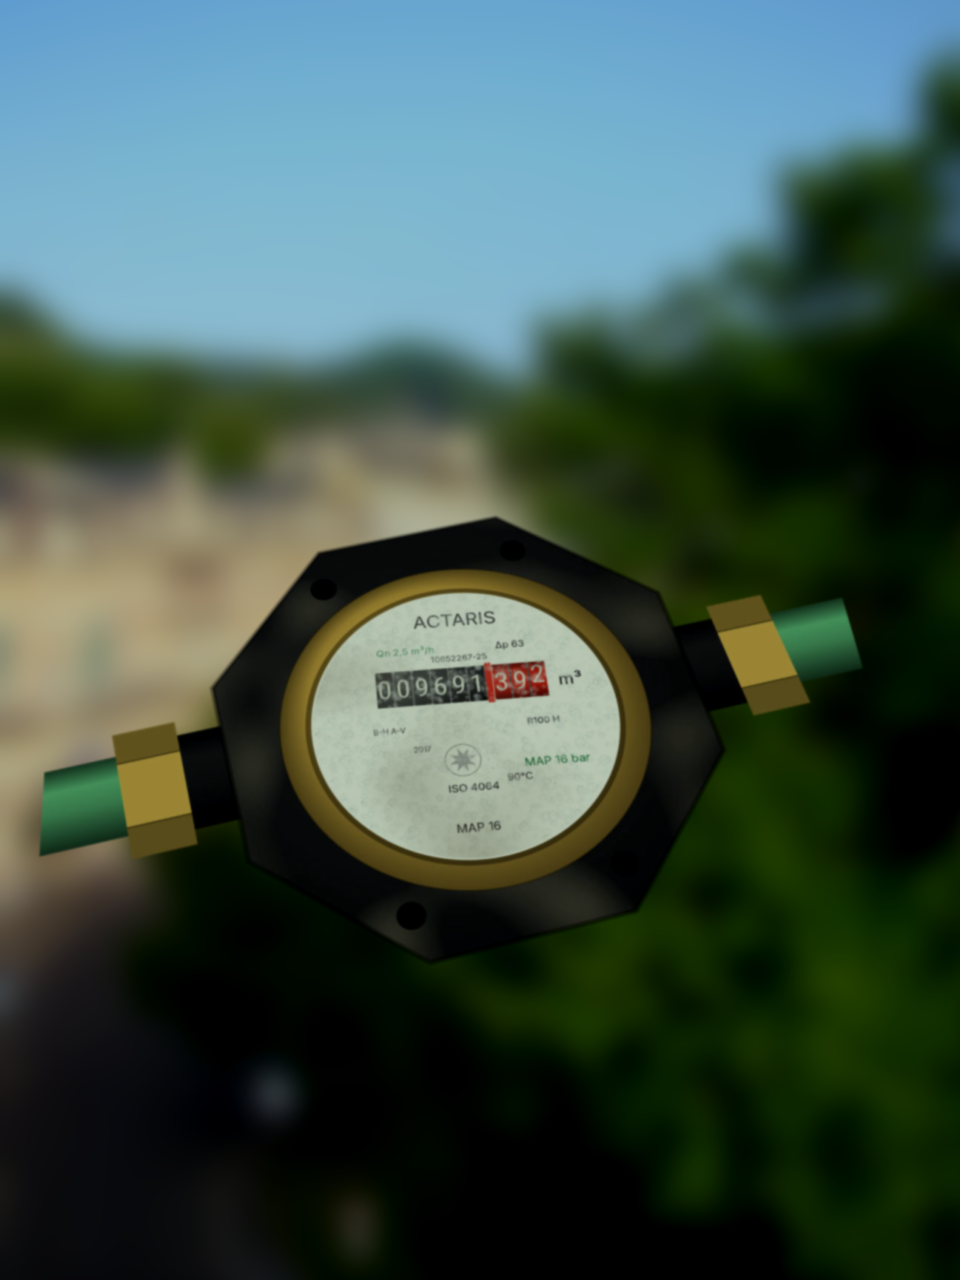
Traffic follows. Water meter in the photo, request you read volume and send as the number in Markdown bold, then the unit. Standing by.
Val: **9691.392** m³
